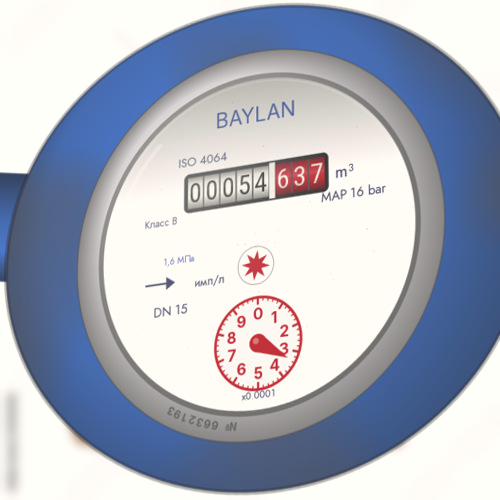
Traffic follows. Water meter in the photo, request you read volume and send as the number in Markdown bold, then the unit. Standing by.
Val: **54.6373** m³
